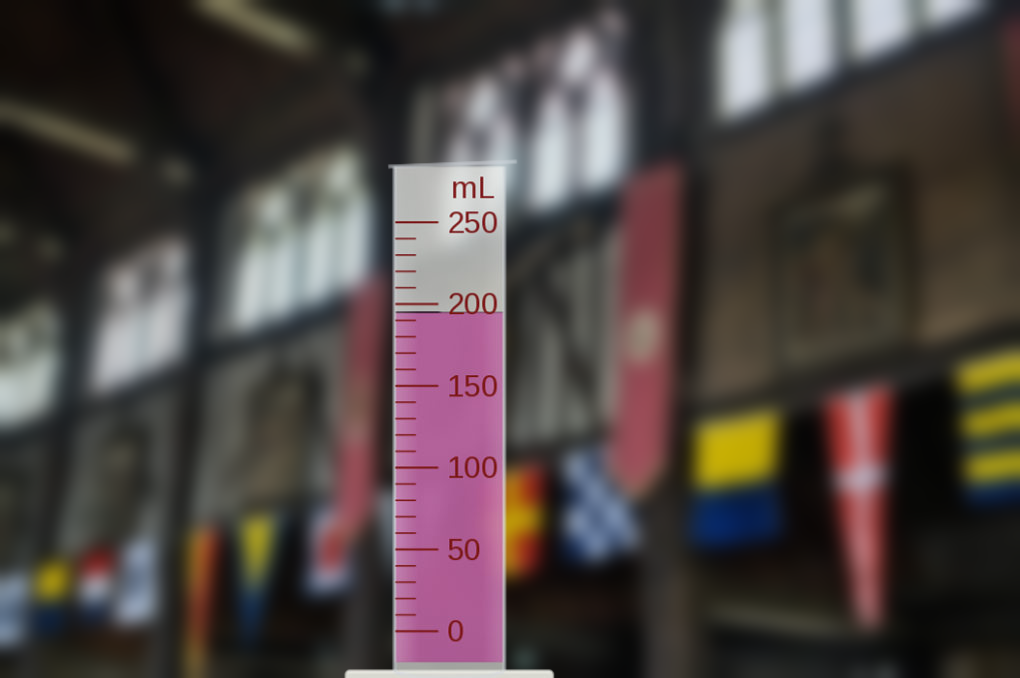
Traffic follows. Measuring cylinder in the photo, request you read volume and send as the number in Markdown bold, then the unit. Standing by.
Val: **195** mL
